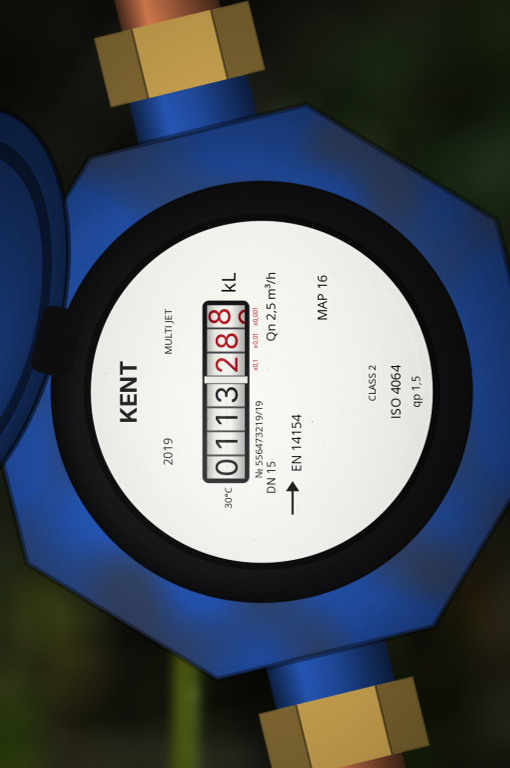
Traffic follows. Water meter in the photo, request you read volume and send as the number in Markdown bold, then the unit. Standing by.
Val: **113.288** kL
